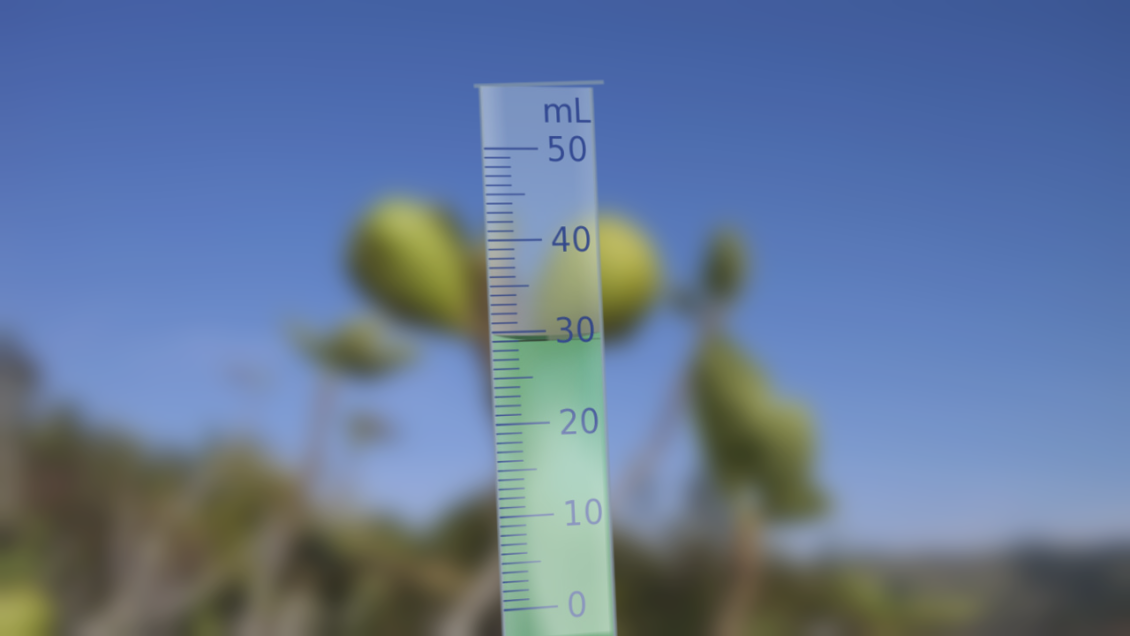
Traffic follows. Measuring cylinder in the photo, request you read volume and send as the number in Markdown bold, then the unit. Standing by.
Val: **29** mL
